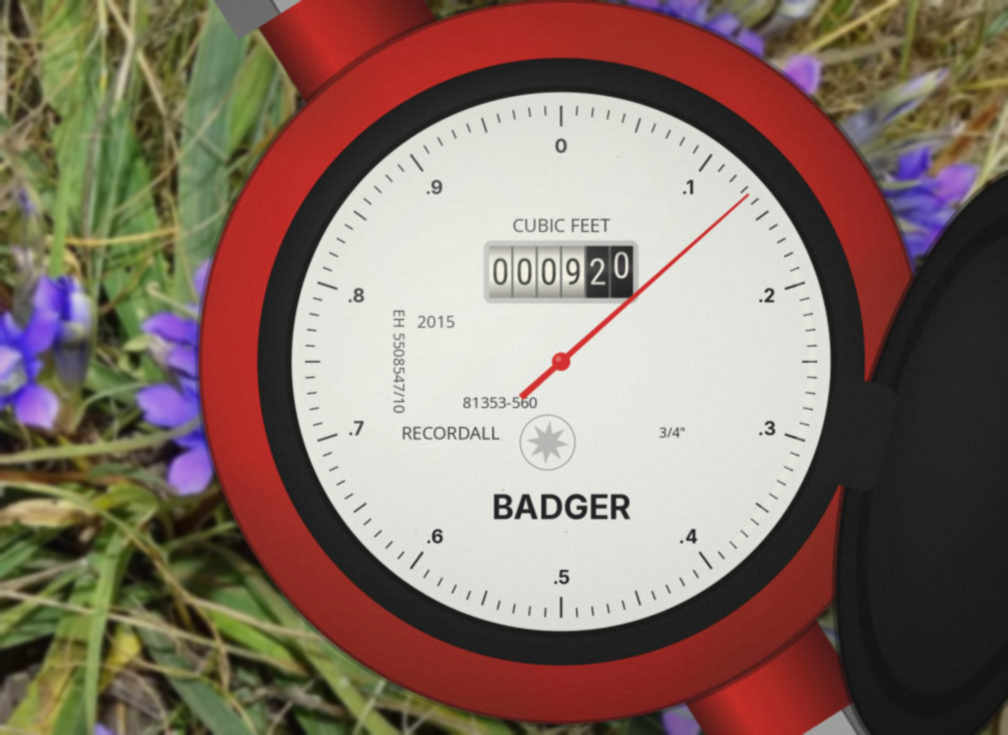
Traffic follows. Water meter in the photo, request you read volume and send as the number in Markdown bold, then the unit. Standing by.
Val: **920.13** ft³
